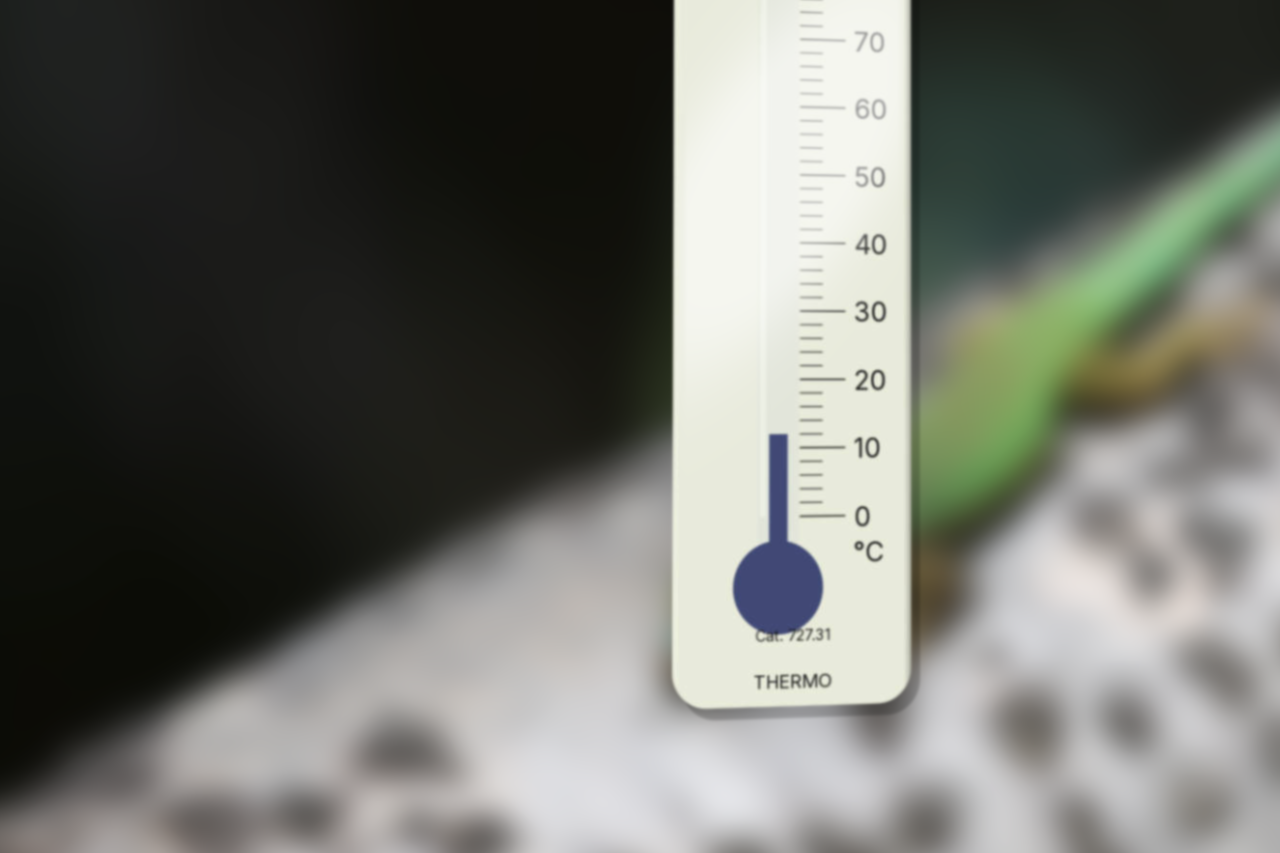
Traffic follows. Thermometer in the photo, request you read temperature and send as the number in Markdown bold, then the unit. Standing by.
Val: **12** °C
